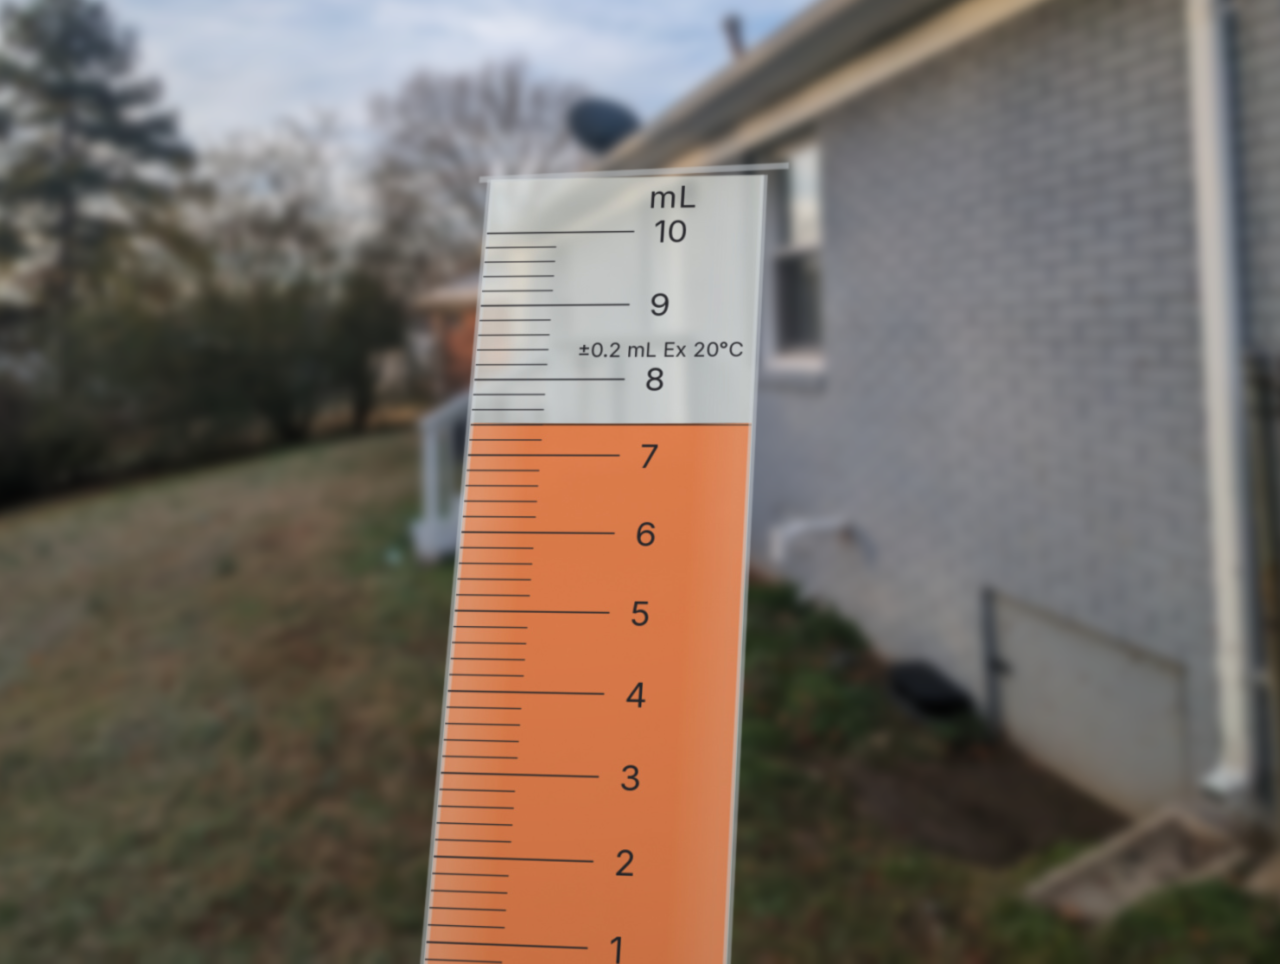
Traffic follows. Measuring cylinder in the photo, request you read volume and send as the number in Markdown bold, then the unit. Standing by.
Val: **7.4** mL
